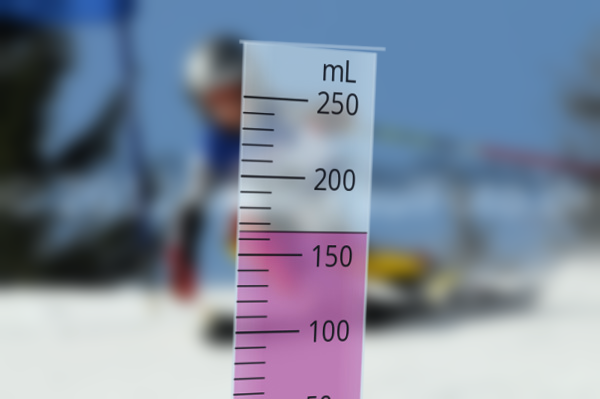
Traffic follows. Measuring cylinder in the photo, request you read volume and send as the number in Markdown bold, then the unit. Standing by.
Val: **165** mL
